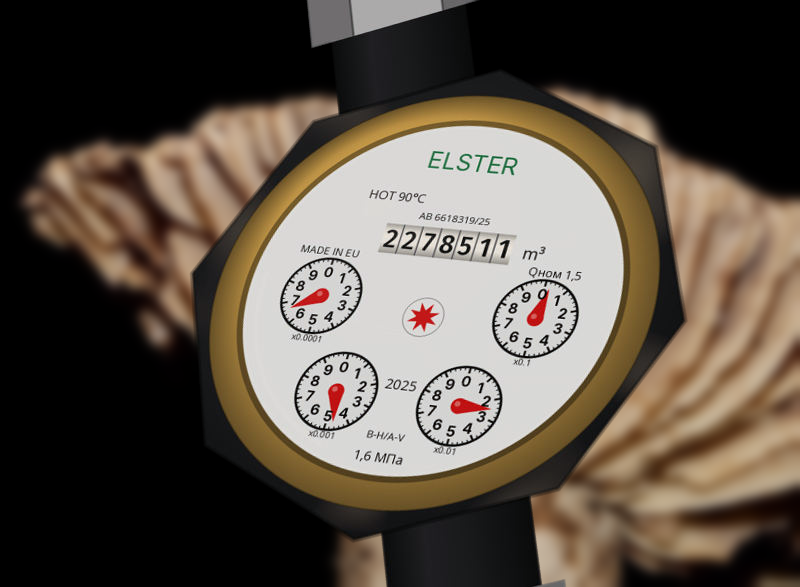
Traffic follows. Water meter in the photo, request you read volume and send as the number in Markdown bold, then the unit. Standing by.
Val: **2278511.0246** m³
